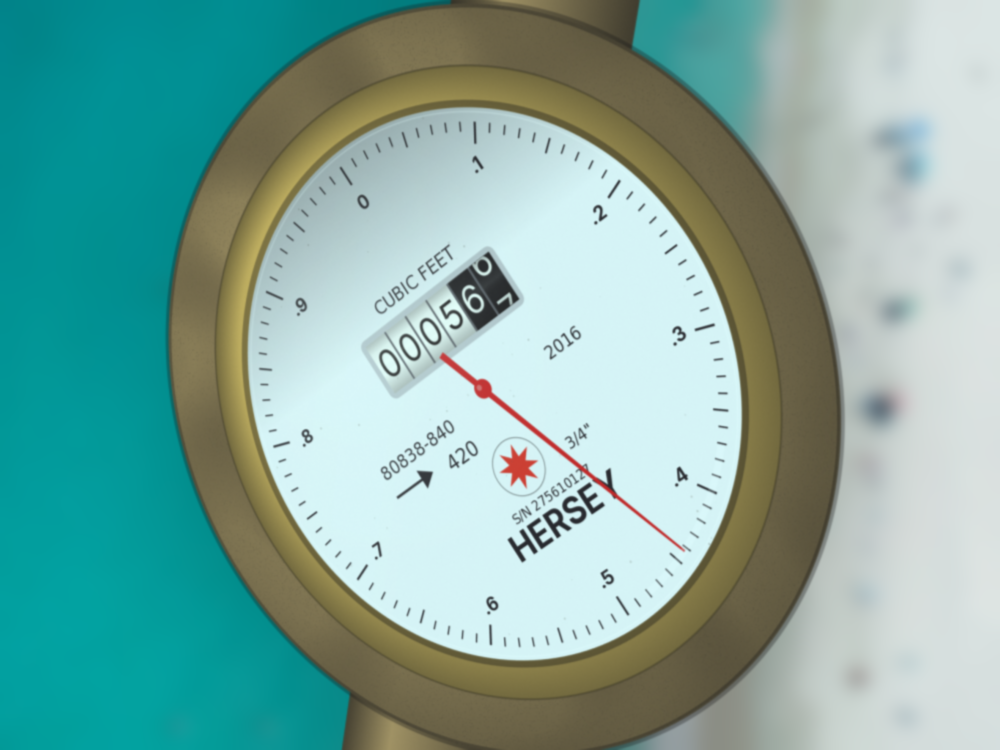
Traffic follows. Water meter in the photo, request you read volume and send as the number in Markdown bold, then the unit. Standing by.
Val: **566.44** ft³
